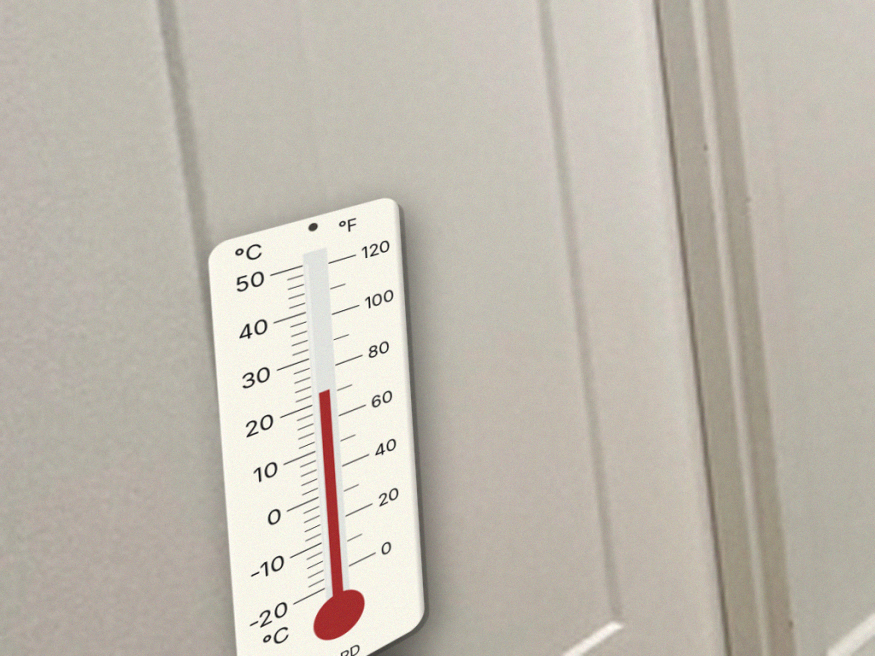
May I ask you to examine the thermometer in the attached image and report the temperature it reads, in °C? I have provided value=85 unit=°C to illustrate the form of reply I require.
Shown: value=22 unit=°C
